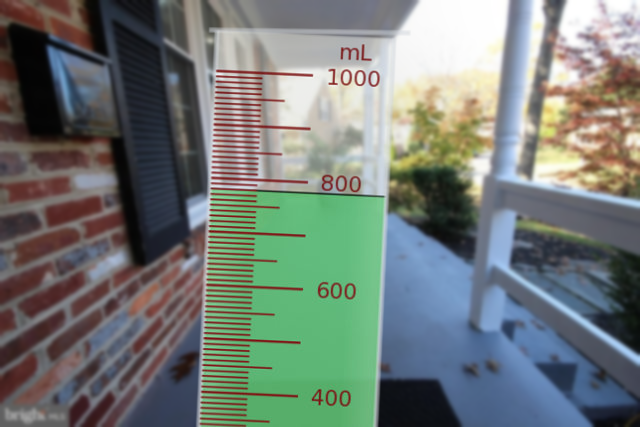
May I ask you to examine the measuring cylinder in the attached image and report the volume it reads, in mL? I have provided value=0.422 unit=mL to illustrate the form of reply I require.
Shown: value=780 unit=mL
